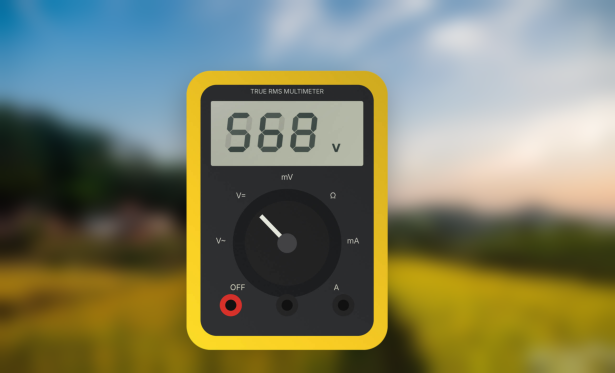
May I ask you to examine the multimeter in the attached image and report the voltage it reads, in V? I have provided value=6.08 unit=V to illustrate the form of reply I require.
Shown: value=568 unit=V
